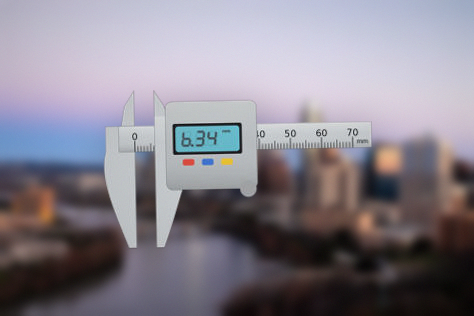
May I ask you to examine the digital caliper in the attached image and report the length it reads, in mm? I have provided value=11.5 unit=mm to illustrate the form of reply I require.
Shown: value=6.34 unit=mm
